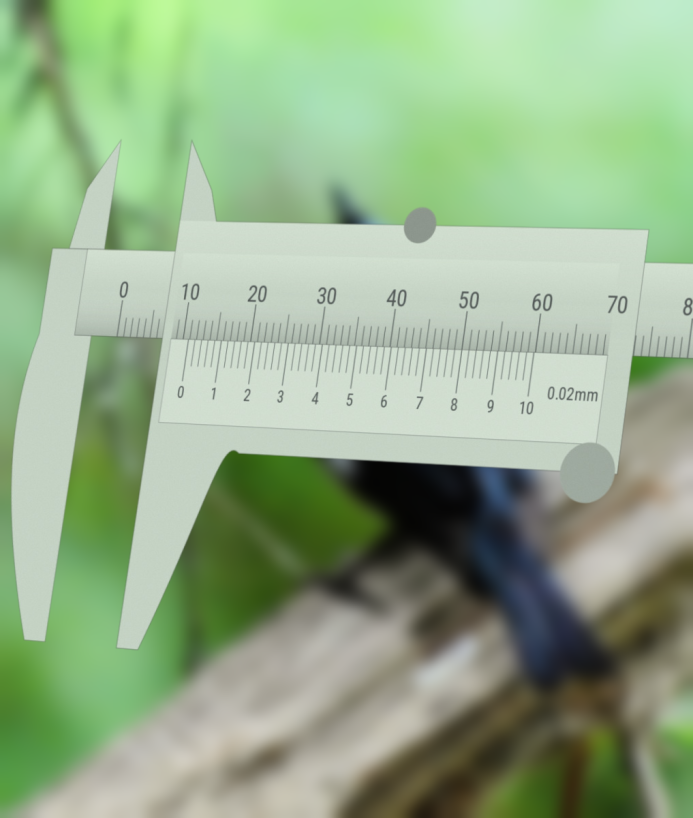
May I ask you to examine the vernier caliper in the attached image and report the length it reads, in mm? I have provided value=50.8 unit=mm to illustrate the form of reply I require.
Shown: value=10.8 unit=mm
